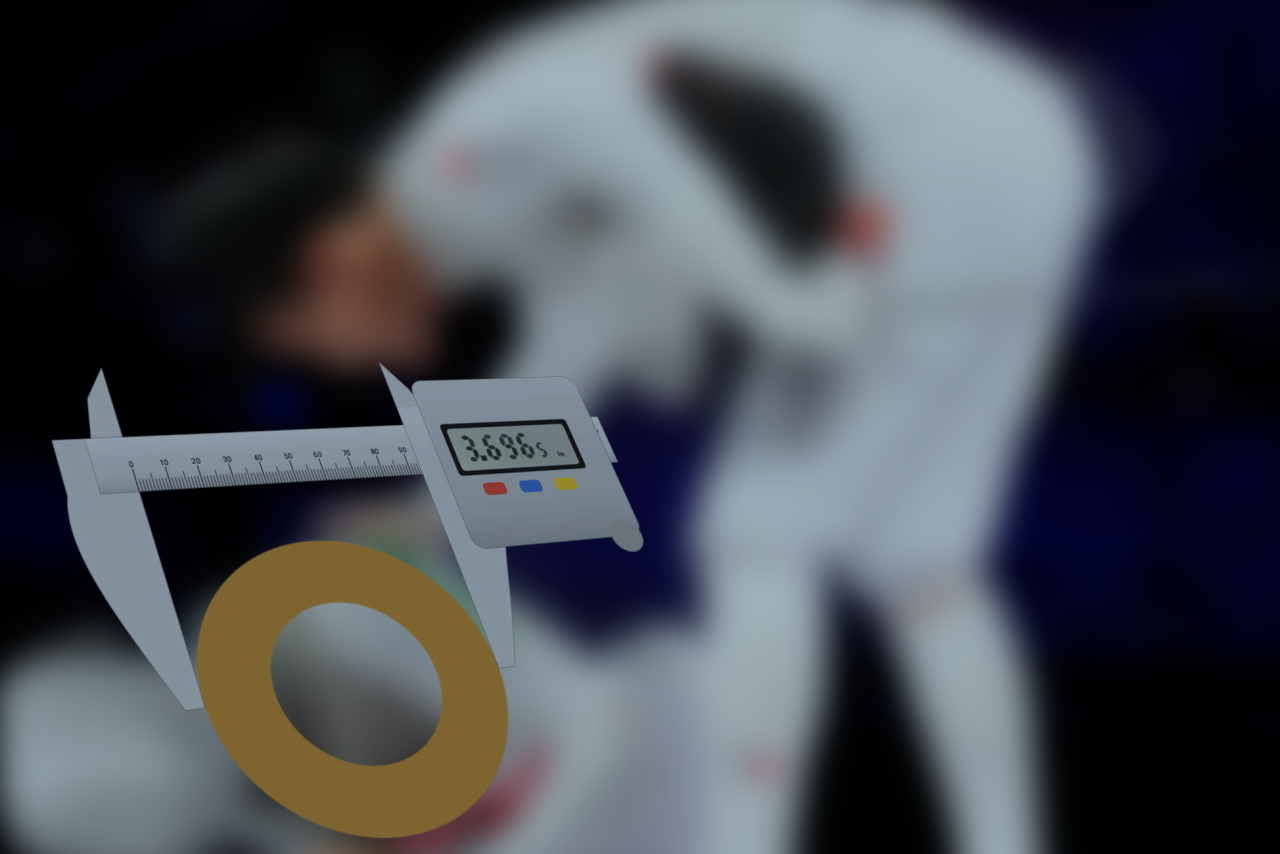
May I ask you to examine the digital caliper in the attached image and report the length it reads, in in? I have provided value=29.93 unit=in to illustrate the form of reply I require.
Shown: value=3.6965 unit=in
